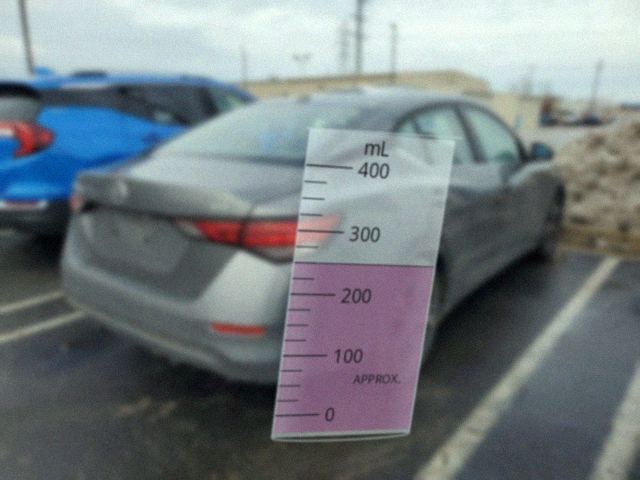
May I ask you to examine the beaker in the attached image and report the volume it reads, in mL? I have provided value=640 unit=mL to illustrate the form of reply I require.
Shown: value=250 unit=mL
